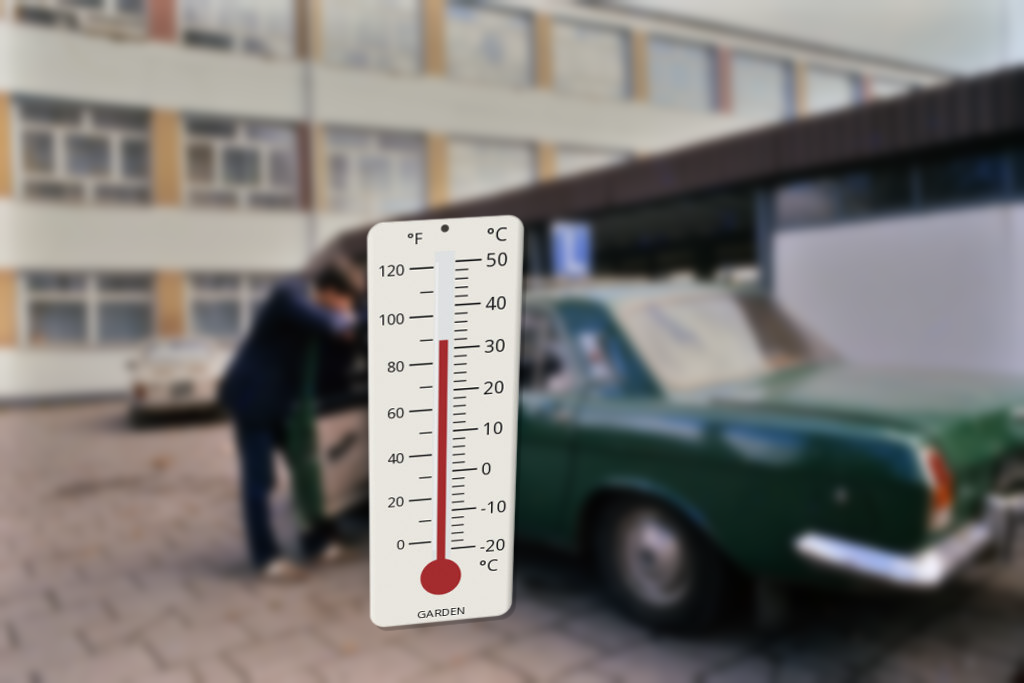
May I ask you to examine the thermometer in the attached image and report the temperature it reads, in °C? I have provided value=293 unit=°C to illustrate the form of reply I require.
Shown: value=32 unit=°C
